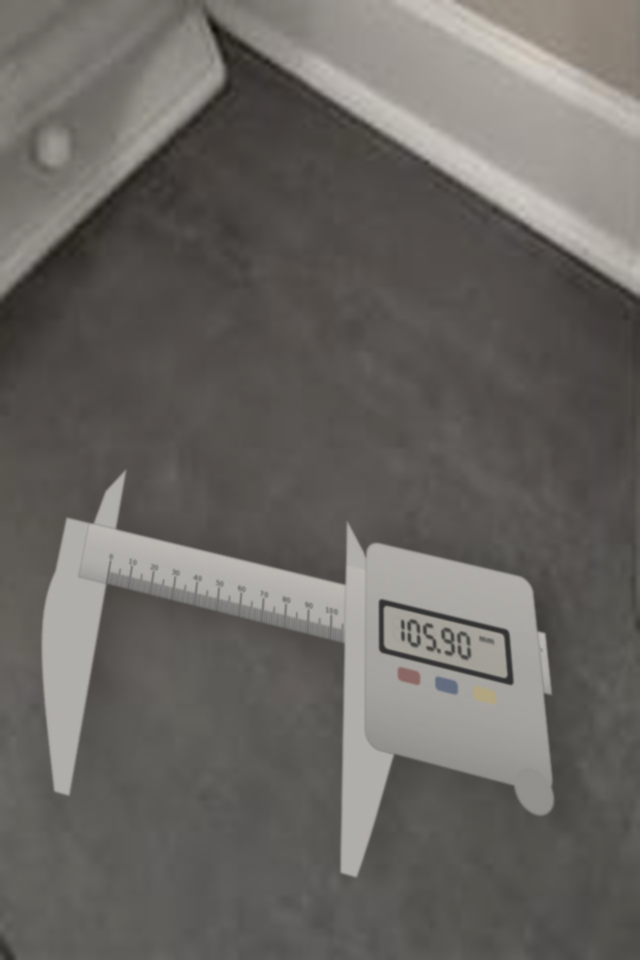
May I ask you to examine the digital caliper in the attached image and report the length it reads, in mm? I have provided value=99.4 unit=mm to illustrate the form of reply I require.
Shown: value=105.90 unit=mm
